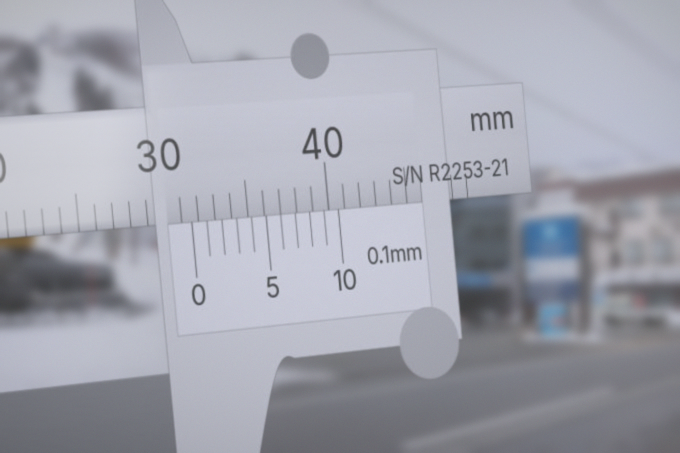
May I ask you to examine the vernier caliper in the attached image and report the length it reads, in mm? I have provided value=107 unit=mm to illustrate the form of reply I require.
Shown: value=31.6 unit=mm
